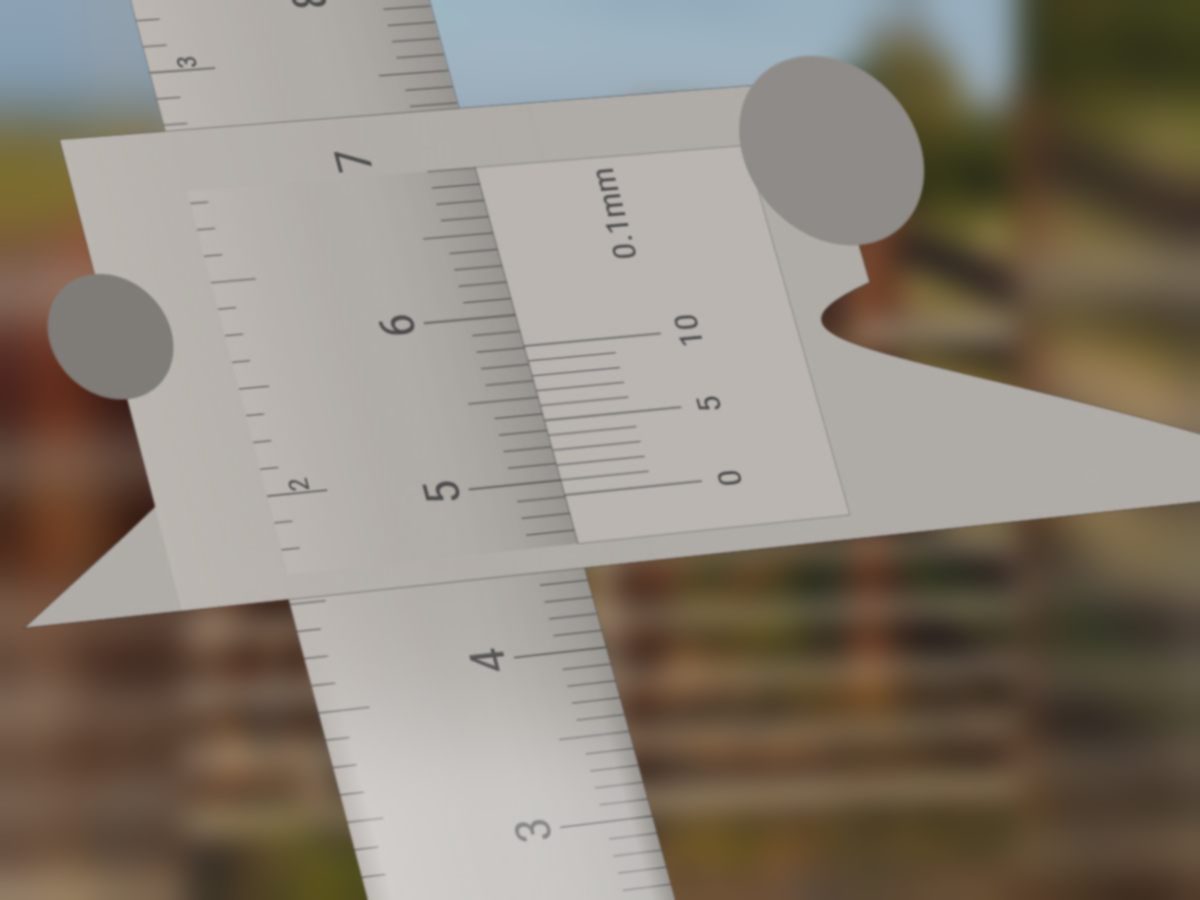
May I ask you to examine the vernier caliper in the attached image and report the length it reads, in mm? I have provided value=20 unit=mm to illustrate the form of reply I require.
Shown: value=49.1 unit=mm
